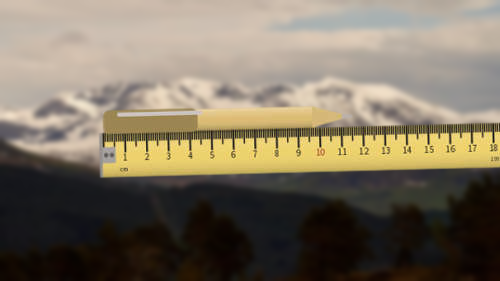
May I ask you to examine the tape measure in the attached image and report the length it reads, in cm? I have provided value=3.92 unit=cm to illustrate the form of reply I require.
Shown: value=11.5 unit=cm
